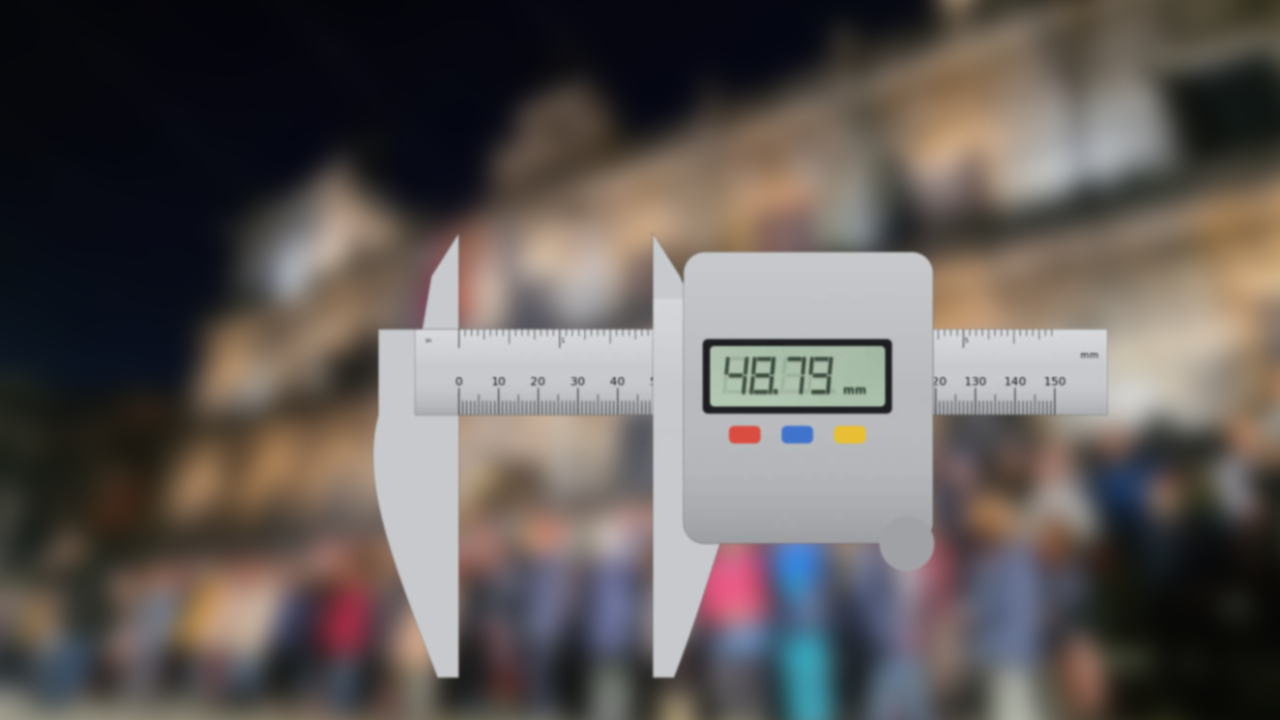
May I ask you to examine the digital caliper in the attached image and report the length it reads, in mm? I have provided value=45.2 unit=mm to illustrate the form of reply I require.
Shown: value=48.79 unit=mm
